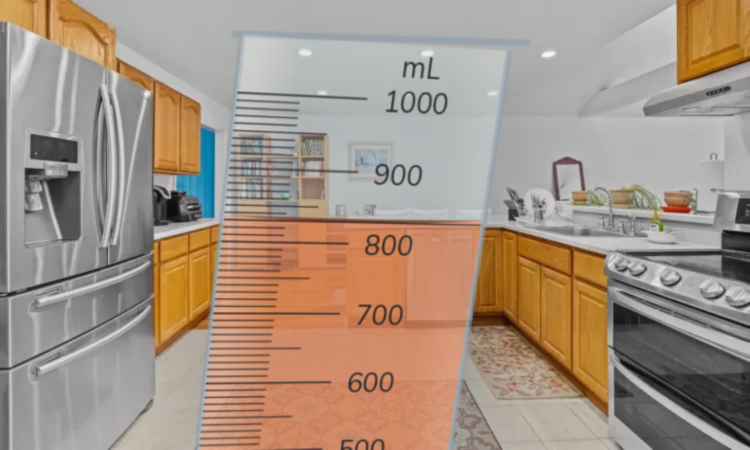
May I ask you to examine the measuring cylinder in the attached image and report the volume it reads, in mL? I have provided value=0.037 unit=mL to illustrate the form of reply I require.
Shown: value=830 unit=mL
